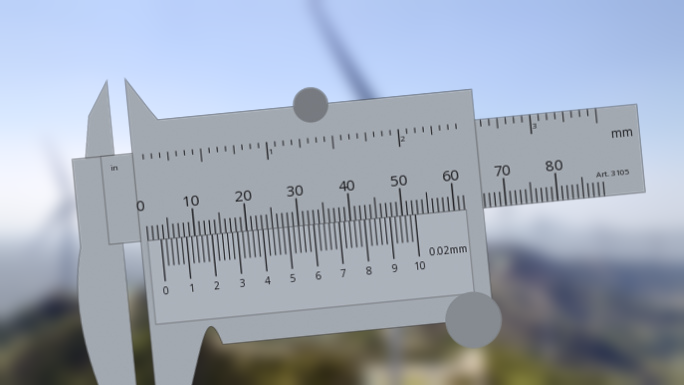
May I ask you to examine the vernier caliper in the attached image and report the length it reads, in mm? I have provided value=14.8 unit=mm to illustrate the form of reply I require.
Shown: value=3.5 unit=mm
